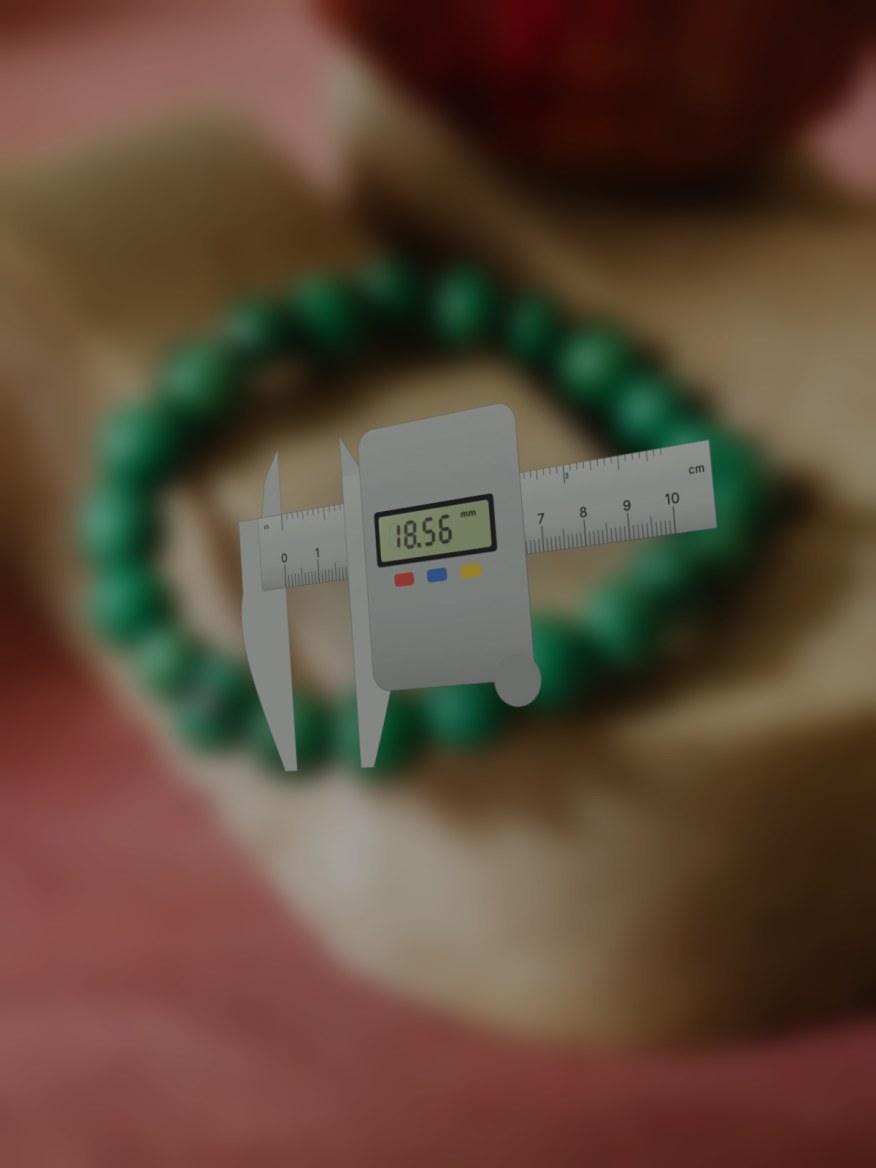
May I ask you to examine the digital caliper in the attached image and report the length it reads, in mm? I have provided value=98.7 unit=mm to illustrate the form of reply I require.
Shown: value=18.56 unit=mm
